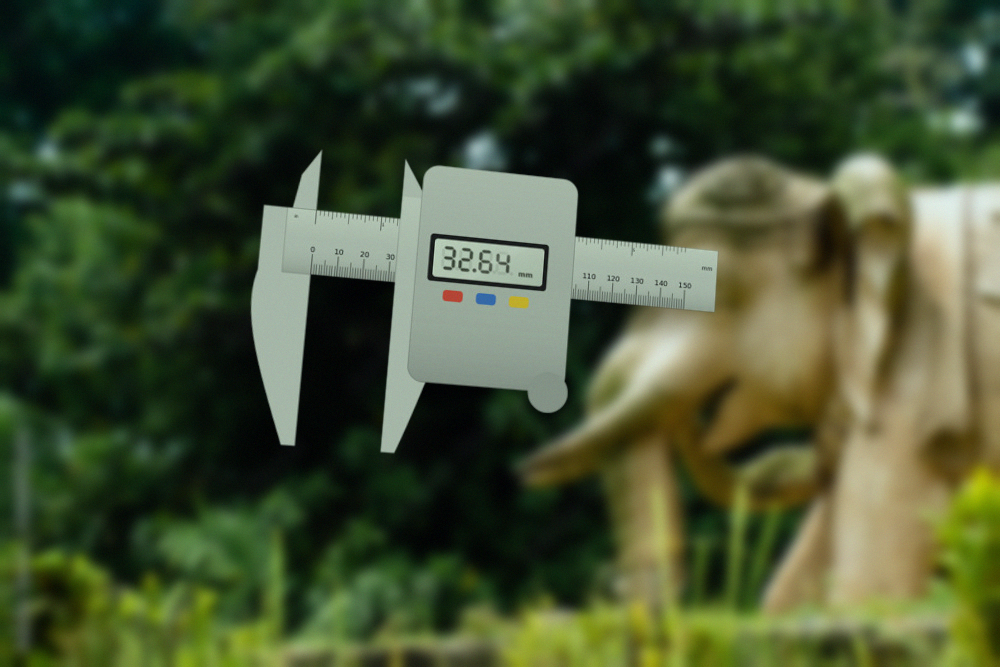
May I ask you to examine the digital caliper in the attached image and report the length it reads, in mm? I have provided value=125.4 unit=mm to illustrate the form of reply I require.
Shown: value=32.64 unit=mm
